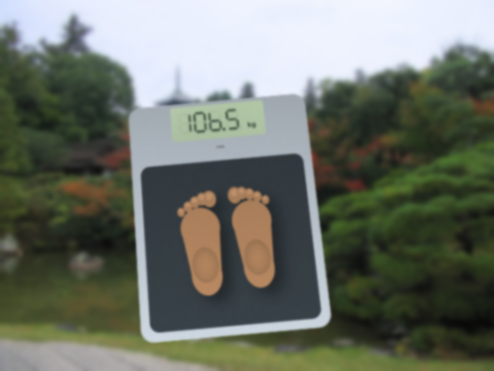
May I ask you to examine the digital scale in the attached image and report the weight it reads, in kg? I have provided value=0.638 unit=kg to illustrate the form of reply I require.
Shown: value=106.5 unit=kg
